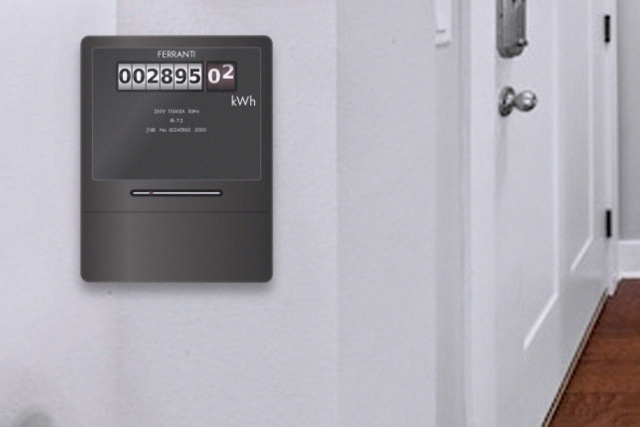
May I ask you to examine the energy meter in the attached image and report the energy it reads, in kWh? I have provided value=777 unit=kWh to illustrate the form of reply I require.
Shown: value=2895.02 unit=kWh
